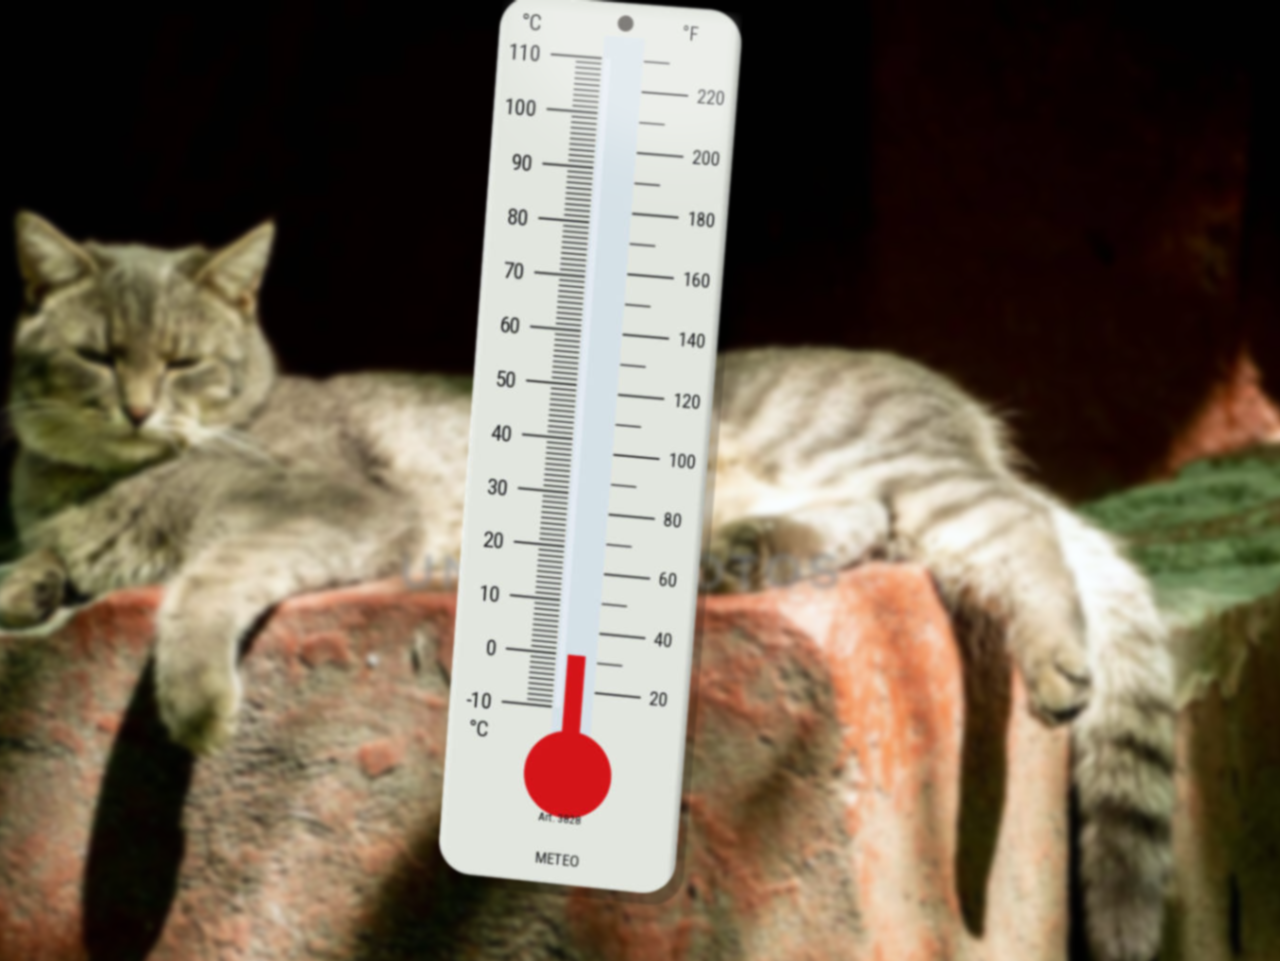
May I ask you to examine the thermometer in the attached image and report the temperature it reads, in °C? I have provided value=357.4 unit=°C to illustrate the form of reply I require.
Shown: value=0 unit=°C
